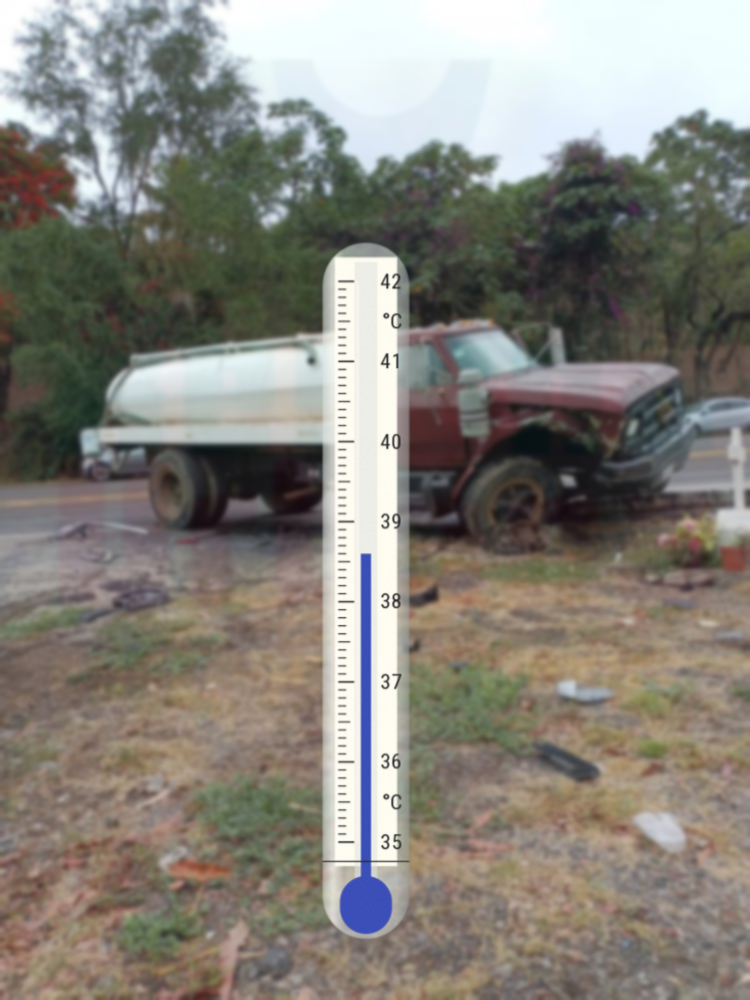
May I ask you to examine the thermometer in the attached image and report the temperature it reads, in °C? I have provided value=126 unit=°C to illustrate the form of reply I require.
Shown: value=38.6 unit=°C
